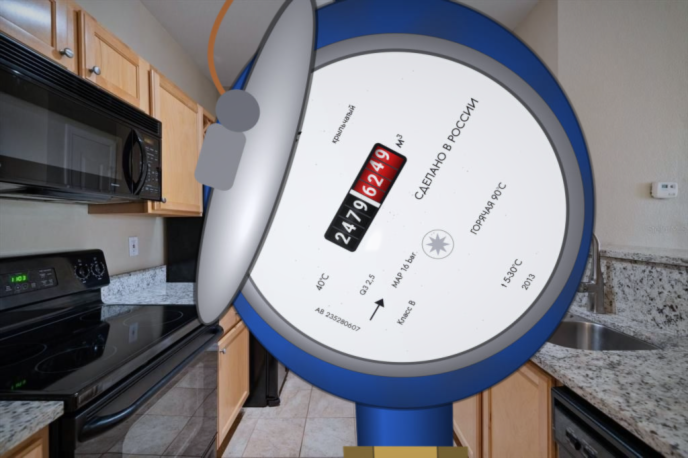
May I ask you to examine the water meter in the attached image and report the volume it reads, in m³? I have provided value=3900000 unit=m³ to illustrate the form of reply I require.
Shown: value=2479.6249 unit=m³
